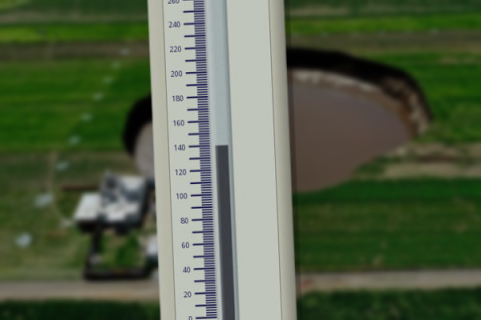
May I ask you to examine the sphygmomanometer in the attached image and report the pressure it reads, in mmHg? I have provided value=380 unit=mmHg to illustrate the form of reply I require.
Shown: value=140 unit=mmHg
